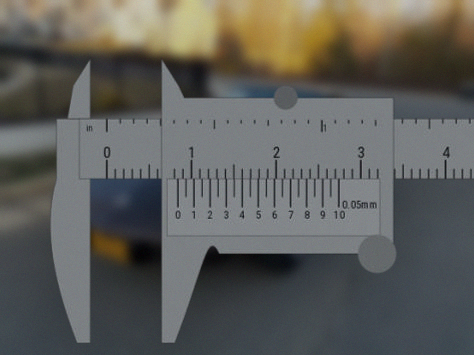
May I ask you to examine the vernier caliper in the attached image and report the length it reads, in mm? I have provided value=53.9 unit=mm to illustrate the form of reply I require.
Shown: value=8.4 unit=mm
